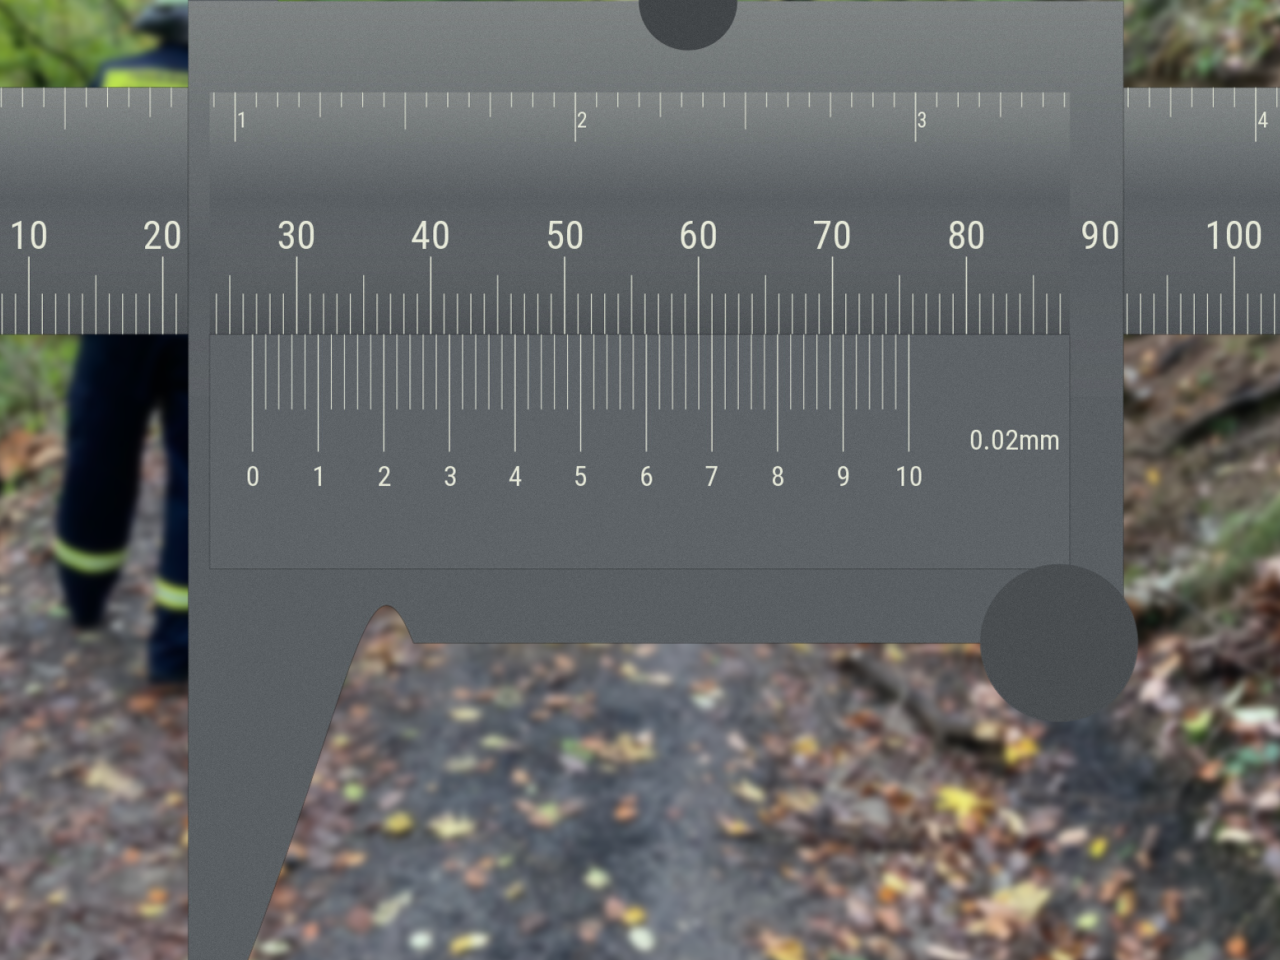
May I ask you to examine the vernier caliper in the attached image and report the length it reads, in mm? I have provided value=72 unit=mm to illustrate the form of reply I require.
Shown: value=26.7 unit=mm
